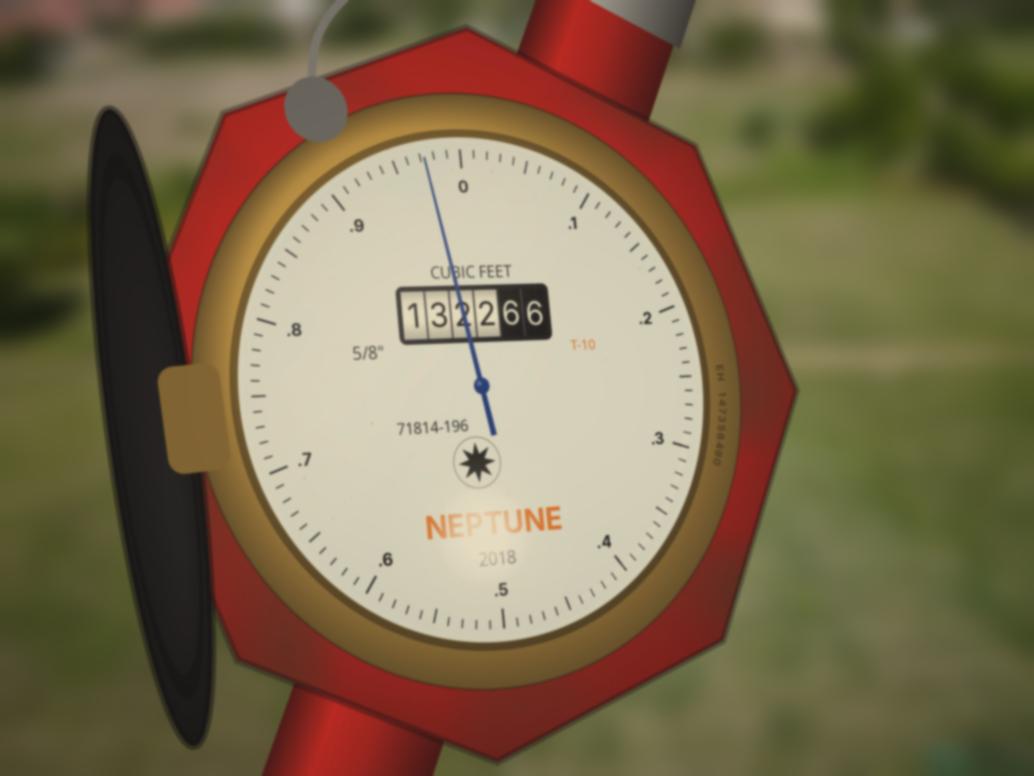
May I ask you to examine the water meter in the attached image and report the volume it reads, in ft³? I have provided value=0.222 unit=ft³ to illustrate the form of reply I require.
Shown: value=132265.97 unit=ft³
